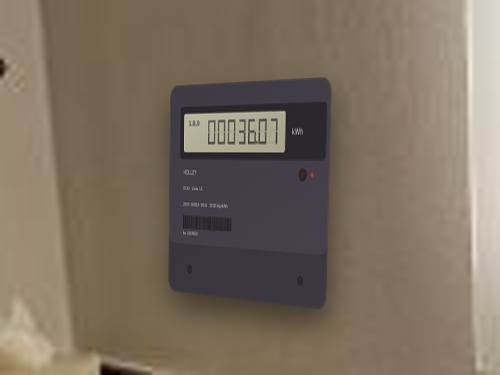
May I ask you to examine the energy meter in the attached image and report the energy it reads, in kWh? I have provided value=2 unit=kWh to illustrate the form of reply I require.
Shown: value=36.07 unit=kWh
